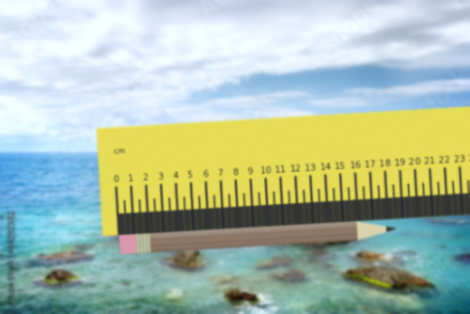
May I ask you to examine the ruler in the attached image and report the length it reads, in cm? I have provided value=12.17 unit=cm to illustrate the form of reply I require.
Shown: value=18.5 unit=cm
